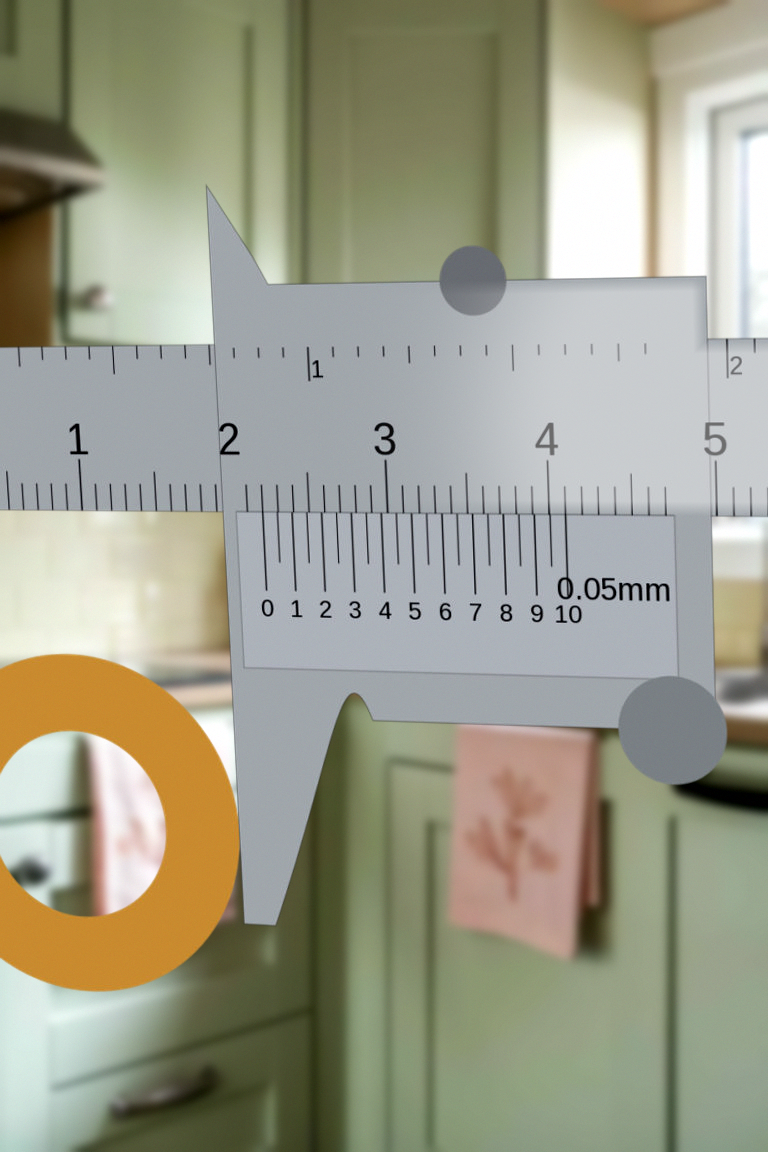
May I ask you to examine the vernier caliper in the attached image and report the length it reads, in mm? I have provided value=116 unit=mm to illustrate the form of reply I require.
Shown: value=22.0 unit=mm
